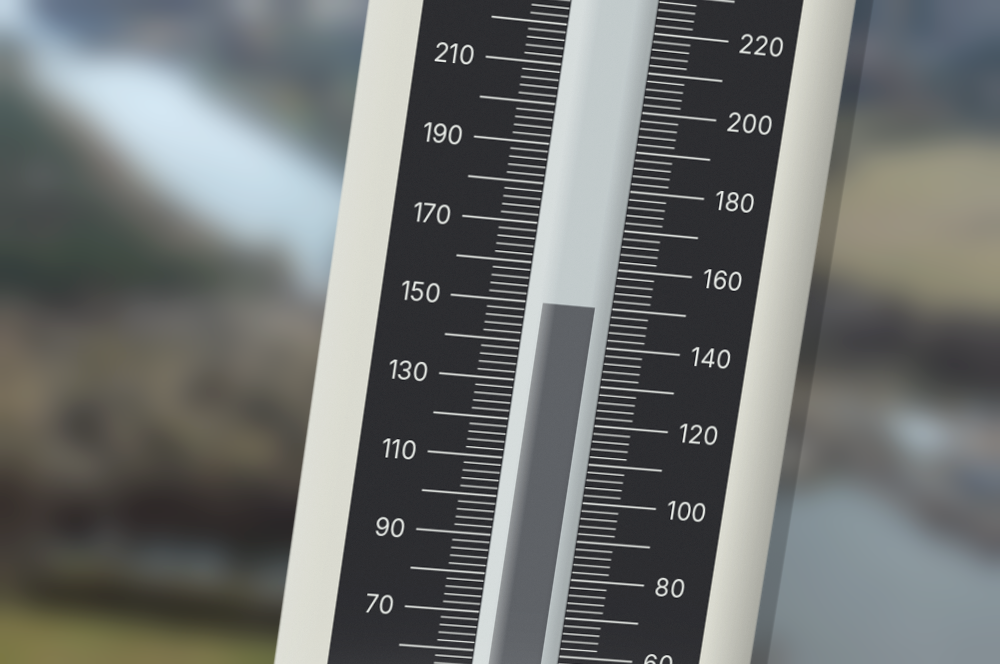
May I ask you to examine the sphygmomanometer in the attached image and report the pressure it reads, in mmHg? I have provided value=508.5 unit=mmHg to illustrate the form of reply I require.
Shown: value=150 unit=mmHg
